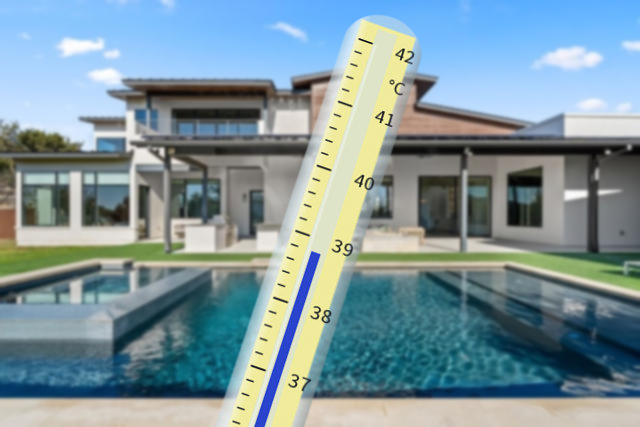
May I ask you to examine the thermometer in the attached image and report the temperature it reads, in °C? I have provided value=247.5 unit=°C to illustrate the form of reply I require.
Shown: value=38.8 unit=°C
